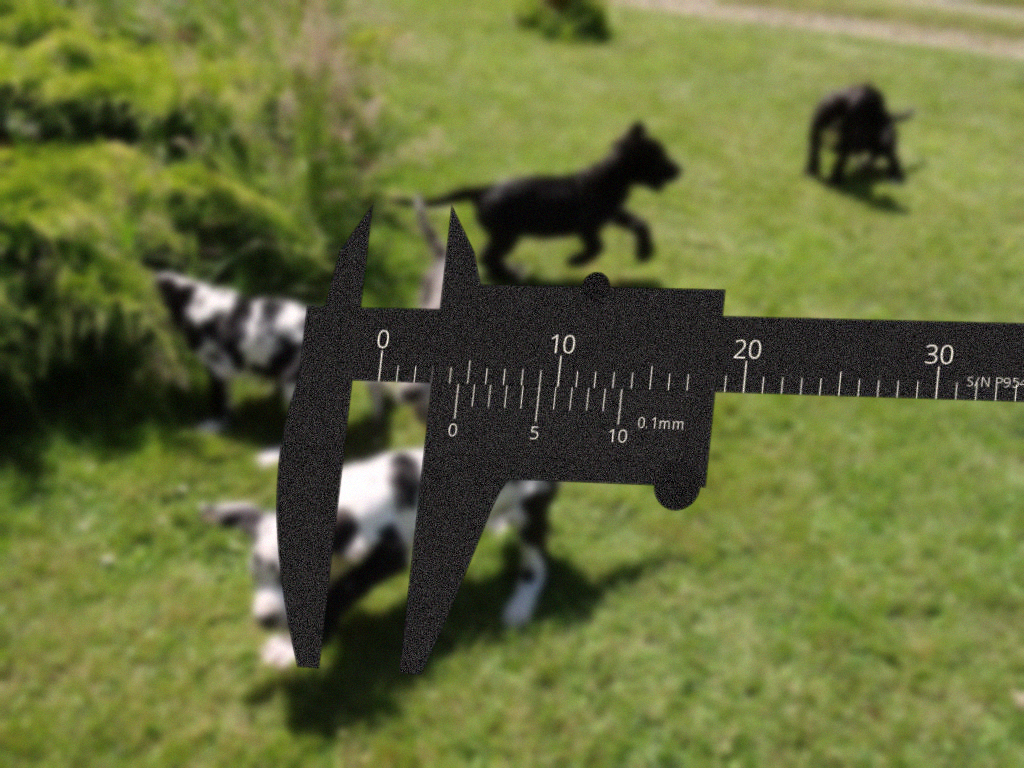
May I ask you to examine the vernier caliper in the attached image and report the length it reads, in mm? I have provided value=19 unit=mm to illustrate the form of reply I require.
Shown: value=4.5 unit=mm
